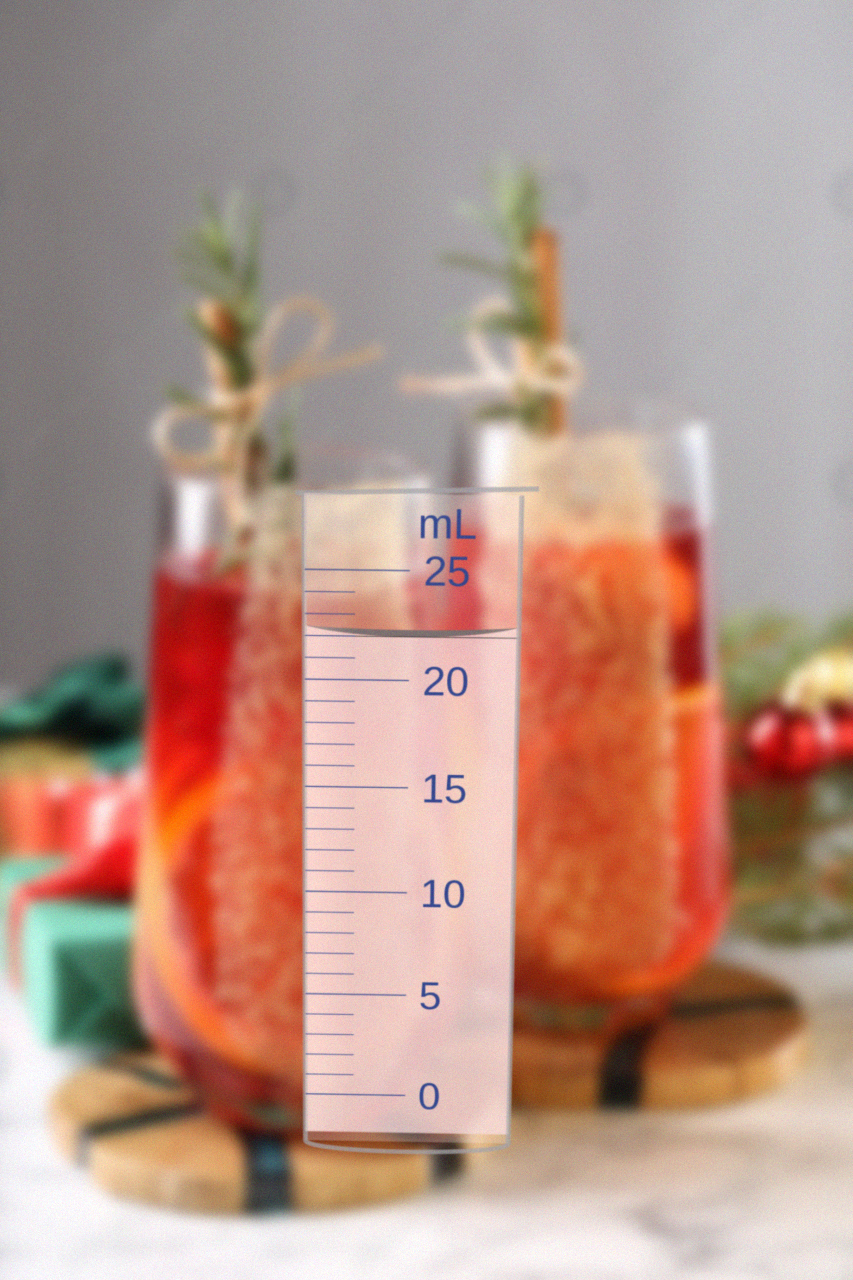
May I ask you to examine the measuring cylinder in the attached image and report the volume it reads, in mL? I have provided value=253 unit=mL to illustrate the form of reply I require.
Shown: value=22 unit=mL
